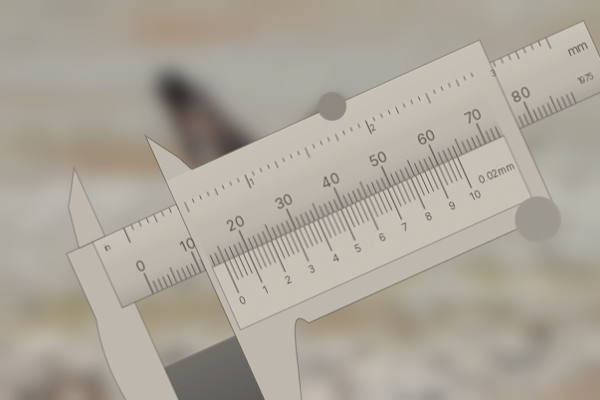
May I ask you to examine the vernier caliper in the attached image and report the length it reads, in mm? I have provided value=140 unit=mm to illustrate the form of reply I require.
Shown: value=15.0 unit=mm
